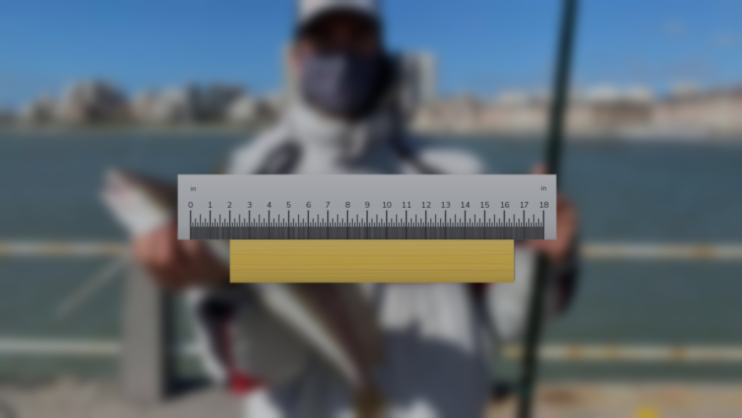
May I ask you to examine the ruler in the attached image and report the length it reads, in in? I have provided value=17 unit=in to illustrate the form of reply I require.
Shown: value=14.5 unit=in
